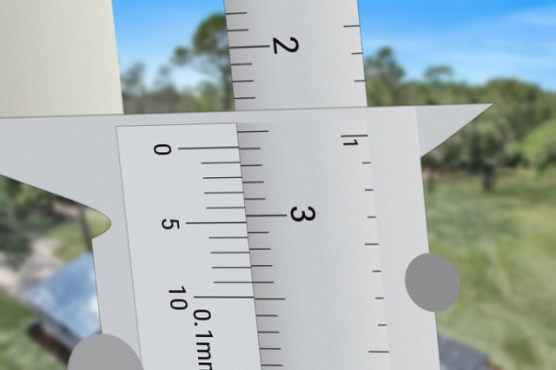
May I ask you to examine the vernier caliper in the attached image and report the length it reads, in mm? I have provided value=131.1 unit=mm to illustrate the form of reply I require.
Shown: value=25.9 unit=mm
